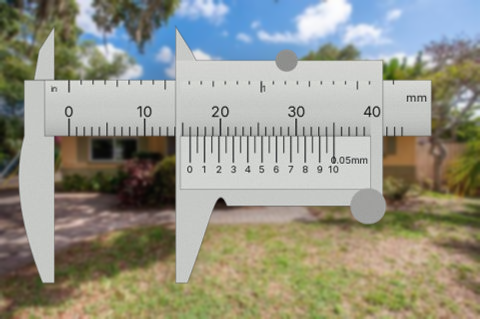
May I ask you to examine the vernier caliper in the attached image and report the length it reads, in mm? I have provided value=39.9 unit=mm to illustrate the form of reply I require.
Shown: value=16.0 unit=mm
